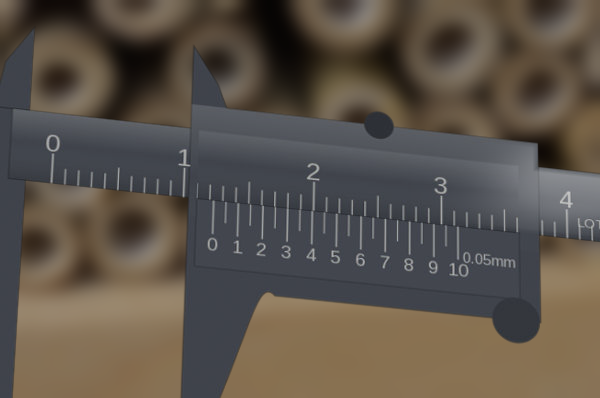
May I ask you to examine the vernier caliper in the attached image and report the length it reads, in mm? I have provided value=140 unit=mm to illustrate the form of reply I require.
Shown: value=12.3 unit=mm
